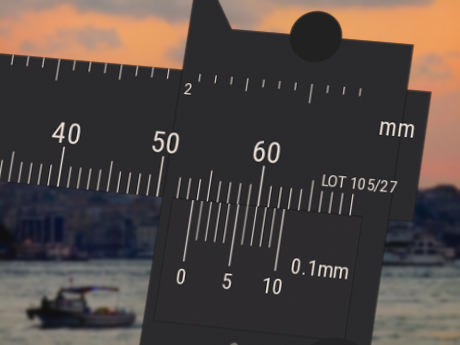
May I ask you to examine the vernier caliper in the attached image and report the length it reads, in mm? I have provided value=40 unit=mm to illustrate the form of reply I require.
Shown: value=53.6 unit=mm
